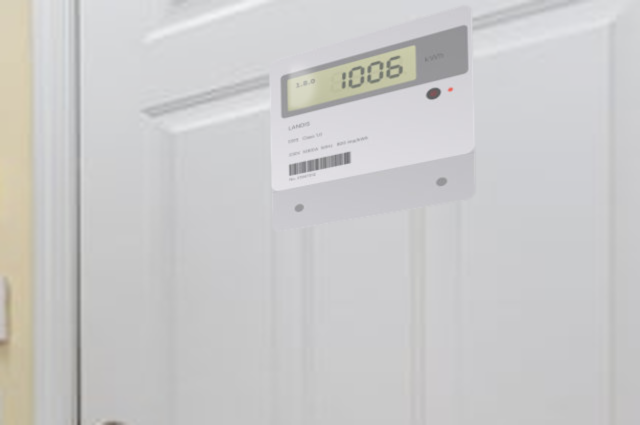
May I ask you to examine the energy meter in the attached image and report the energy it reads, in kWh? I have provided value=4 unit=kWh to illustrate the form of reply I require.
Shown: value=1006 unit=kWh
